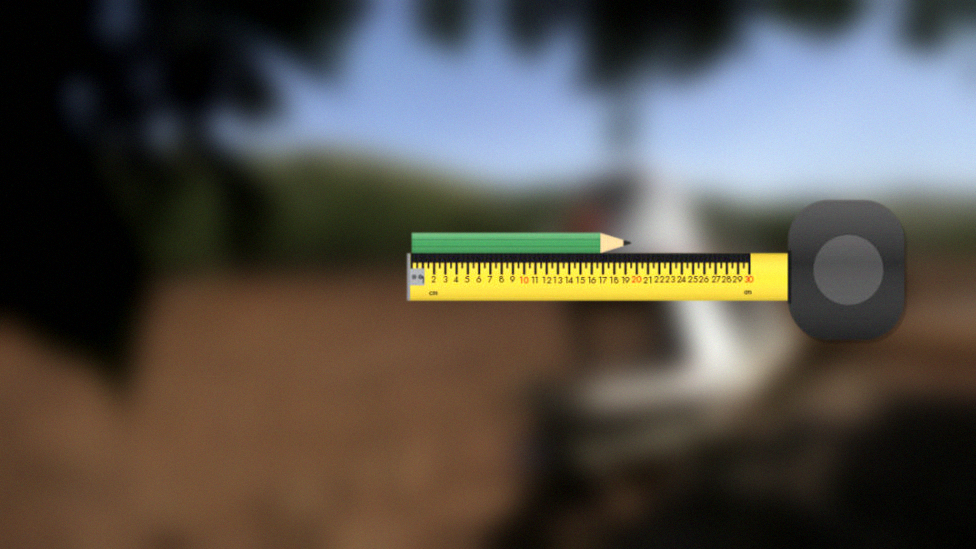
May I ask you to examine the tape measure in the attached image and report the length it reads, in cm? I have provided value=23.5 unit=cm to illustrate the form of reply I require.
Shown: value=19.5 unit=cm
